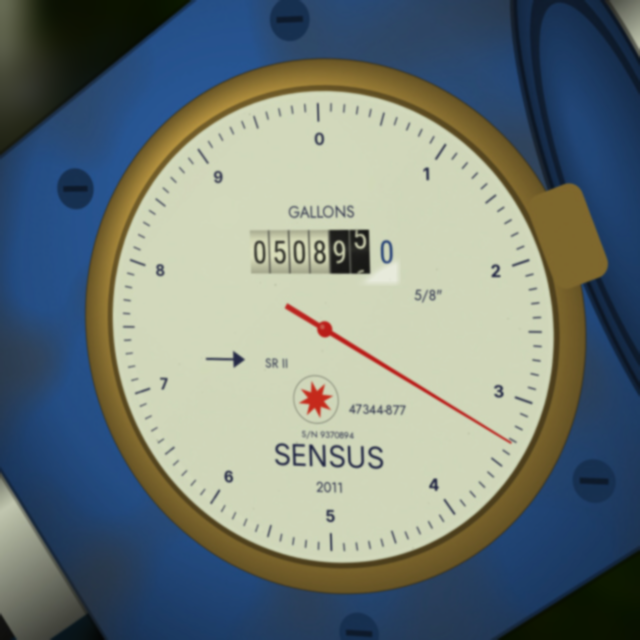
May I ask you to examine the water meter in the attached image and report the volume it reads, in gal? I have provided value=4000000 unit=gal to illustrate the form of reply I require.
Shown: value=508953.3 unit=gal
